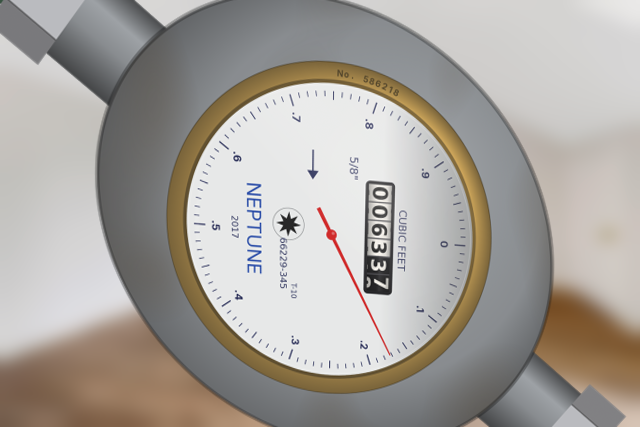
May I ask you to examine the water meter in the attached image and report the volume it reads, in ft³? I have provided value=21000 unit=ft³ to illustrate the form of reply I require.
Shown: value=6337.17 unit=ft³
